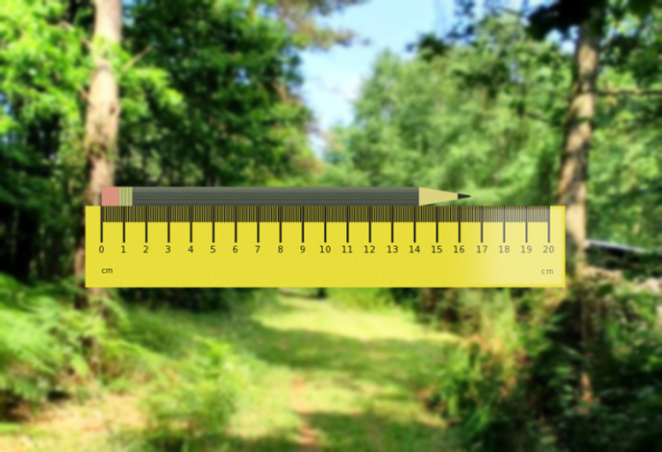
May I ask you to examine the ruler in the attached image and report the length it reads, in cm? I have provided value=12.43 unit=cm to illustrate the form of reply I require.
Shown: value=16.5 unit=cm
